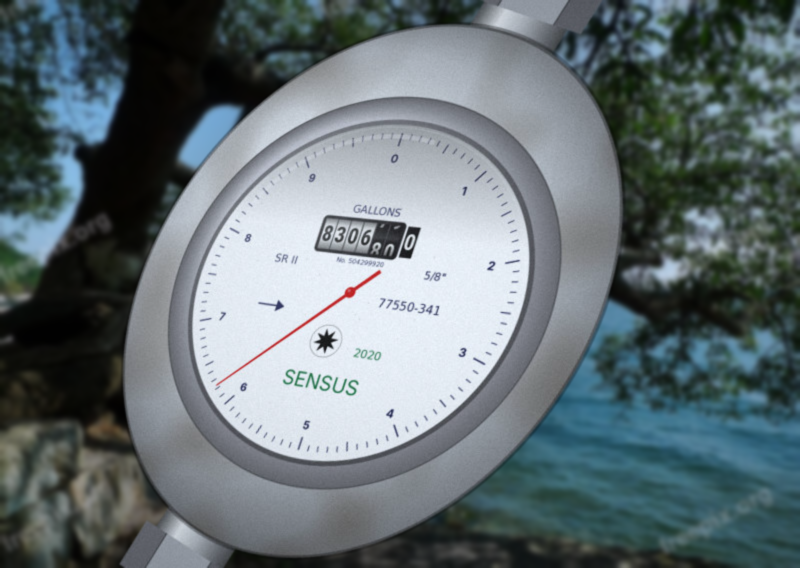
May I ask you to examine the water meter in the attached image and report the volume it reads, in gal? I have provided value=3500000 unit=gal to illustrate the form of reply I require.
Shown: value=8306796.2 unit=gal
